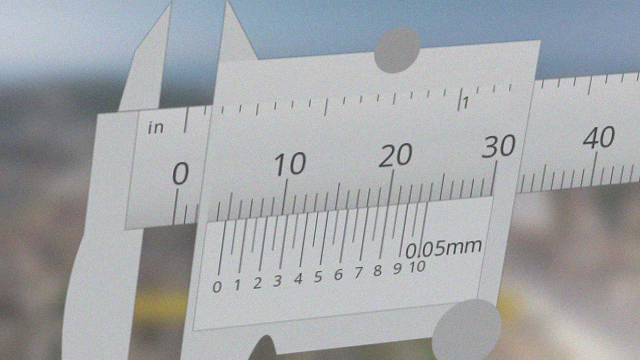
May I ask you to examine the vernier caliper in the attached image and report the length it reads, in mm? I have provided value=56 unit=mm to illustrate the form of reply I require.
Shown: value=4.8 unit=mm
